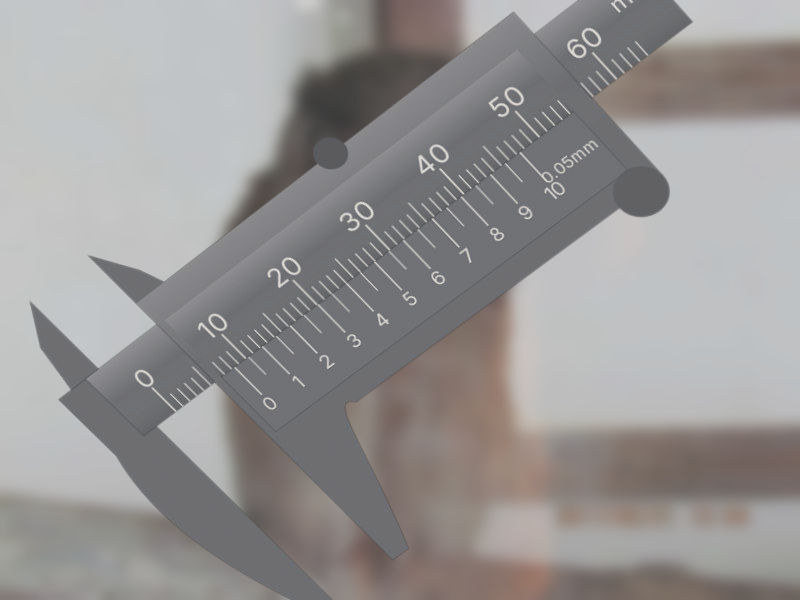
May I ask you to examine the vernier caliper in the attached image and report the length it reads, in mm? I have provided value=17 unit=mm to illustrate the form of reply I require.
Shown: value=8.4 unit=mm
